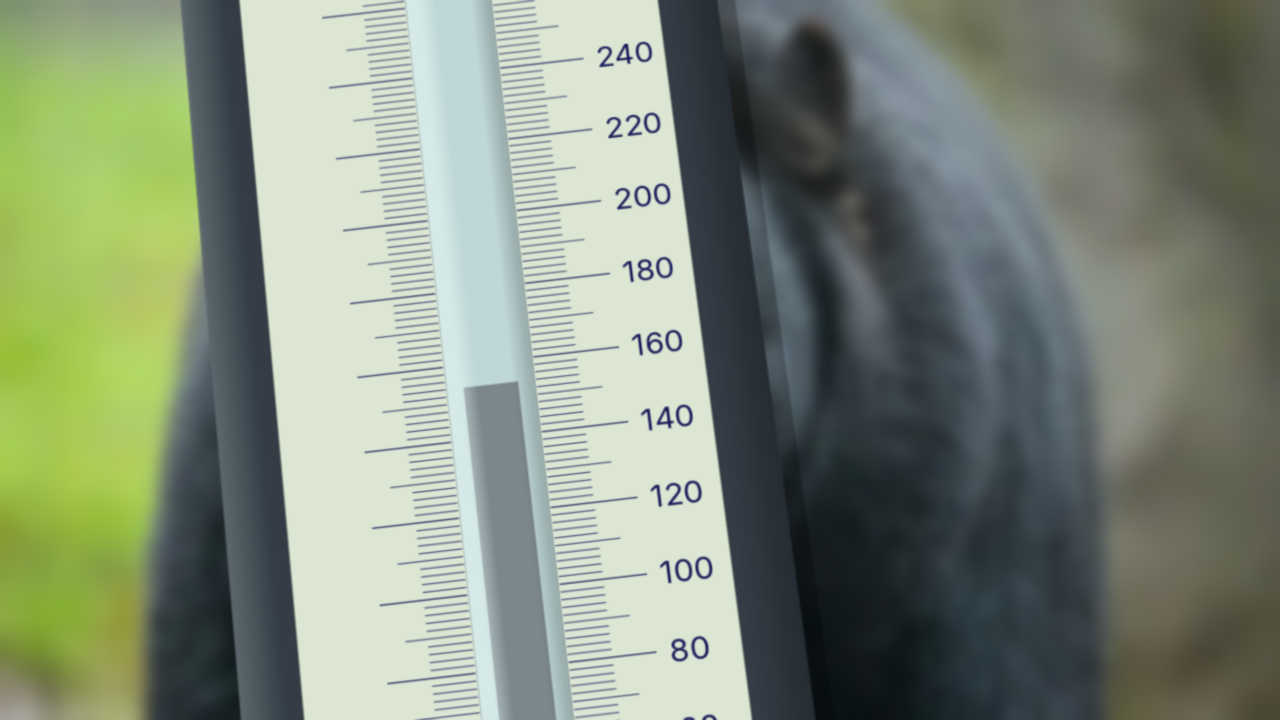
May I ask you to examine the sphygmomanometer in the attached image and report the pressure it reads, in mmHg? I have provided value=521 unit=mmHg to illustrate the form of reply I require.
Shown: value=154 unit=mmHg
